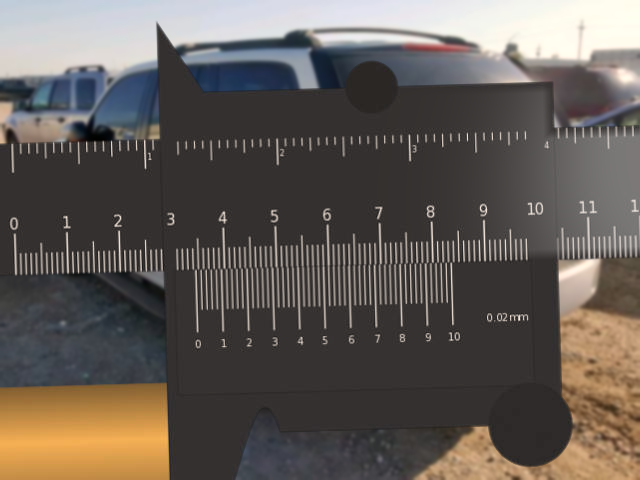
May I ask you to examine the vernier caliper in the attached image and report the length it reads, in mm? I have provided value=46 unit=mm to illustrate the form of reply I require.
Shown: value=34.5 unit=mm
